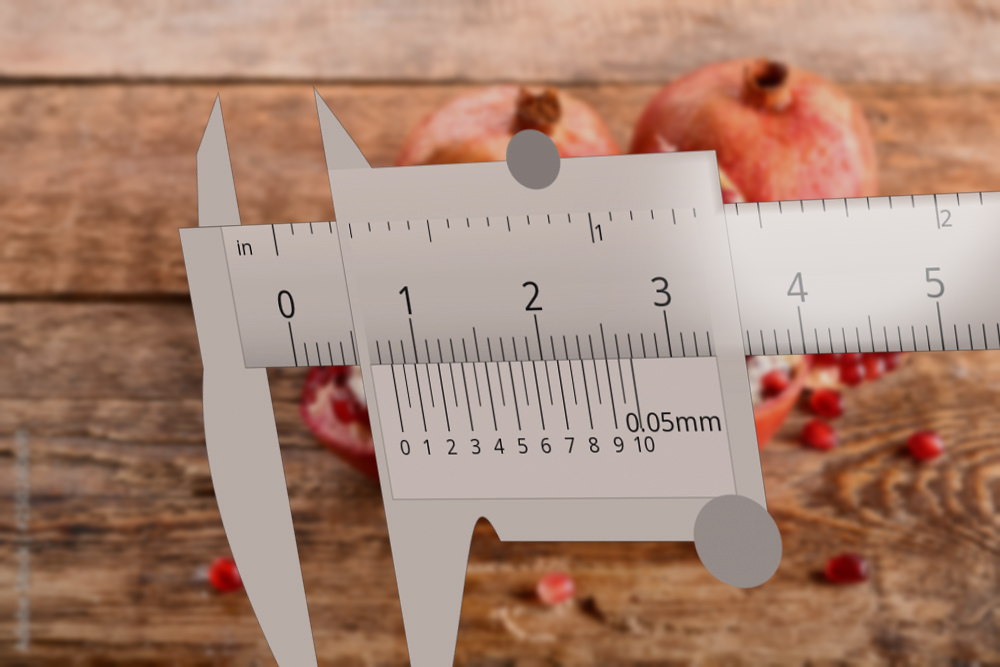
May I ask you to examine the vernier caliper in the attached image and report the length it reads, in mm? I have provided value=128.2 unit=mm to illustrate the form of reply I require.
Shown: value=7.9 unit=mm
